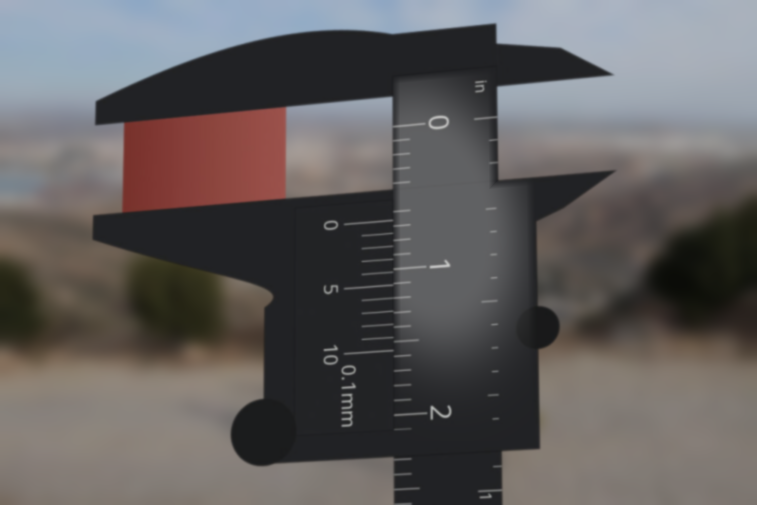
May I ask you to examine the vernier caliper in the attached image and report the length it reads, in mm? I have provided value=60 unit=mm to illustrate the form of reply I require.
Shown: value=6.6 unit=mm
